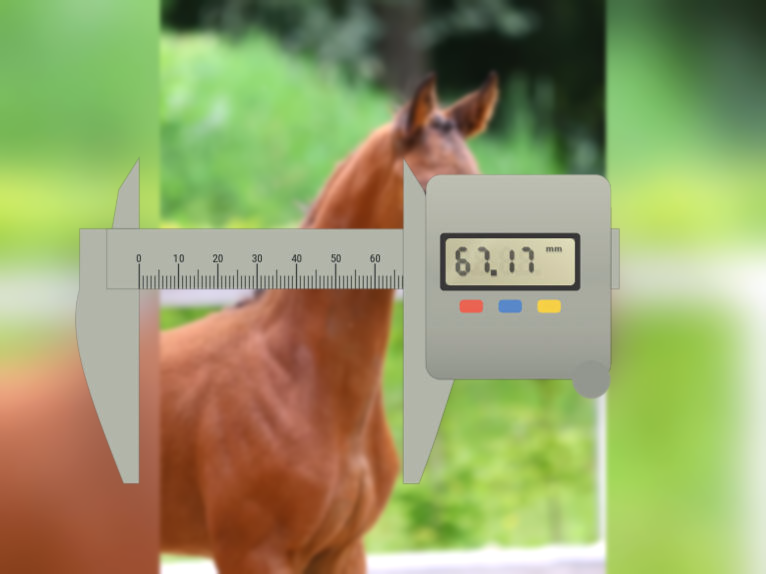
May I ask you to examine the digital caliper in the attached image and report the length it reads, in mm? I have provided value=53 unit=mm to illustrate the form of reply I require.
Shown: value=67.17 unit=mm
